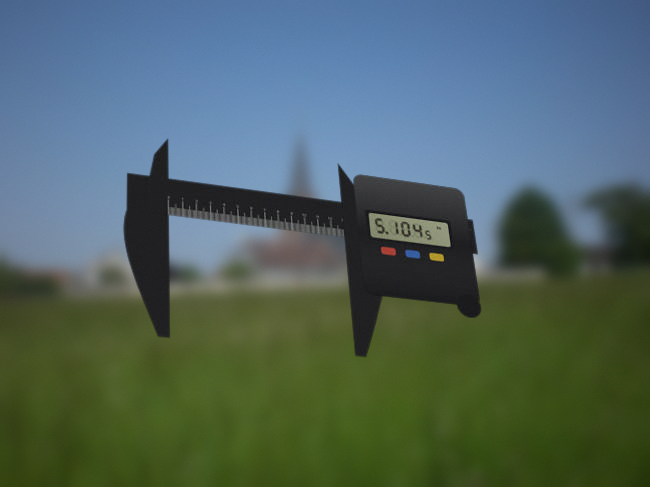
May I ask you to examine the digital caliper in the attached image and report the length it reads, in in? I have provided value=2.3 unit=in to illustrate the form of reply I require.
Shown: value=5.1045 unit=in
